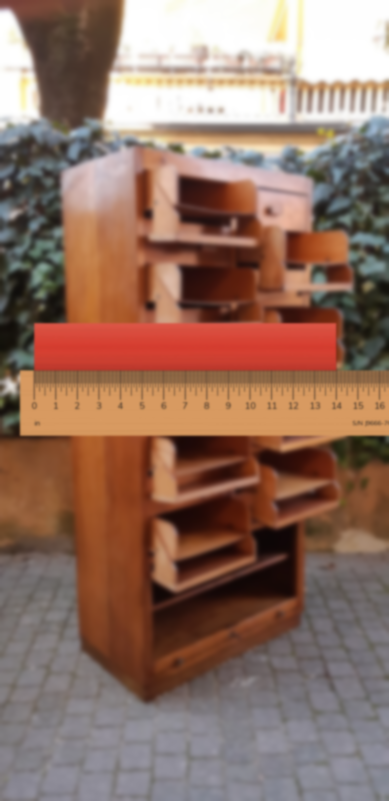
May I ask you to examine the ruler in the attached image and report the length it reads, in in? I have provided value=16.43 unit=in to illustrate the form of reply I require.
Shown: value=14 unit=in
